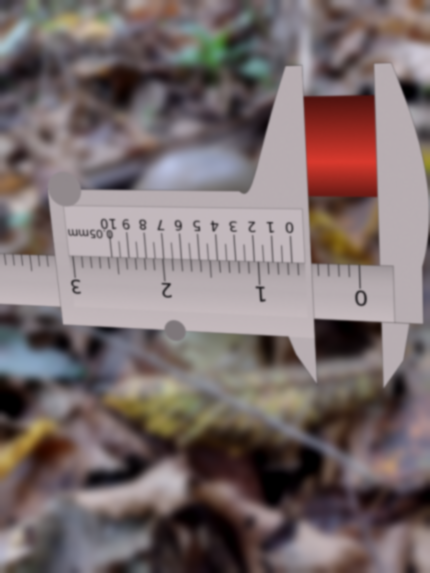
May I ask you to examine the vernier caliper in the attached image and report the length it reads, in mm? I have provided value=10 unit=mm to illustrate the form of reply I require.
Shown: value=6.6 unit=mm
